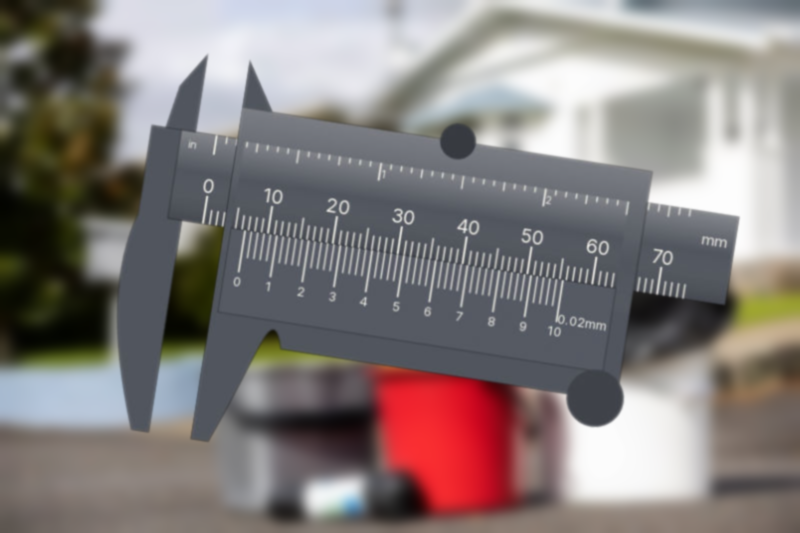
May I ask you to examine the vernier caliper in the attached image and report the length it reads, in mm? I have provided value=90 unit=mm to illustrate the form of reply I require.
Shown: value=6.5 unit=mm
